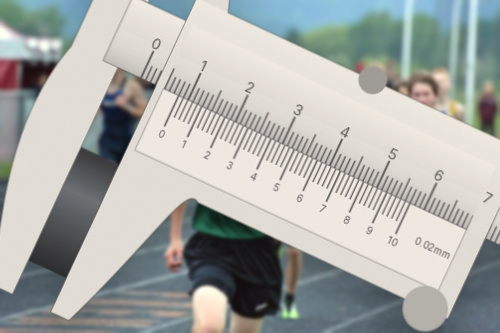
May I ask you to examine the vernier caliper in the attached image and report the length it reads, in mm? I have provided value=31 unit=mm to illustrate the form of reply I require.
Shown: value=8.0 unit=mm
